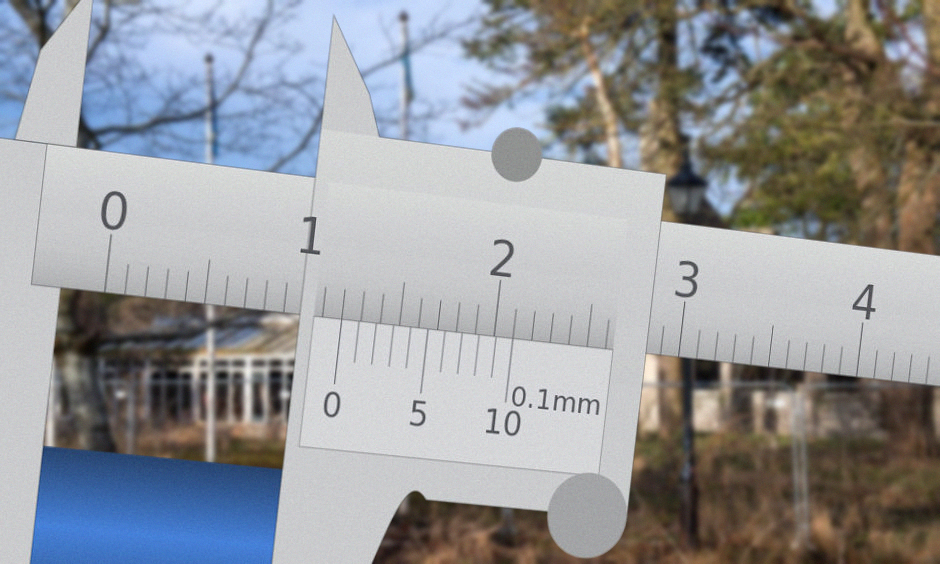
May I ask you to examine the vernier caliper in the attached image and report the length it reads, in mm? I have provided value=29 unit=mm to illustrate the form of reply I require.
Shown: value=12.0 unit=mm
